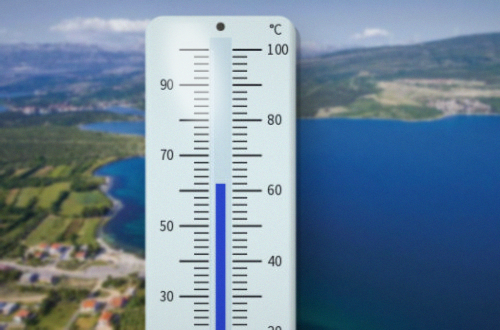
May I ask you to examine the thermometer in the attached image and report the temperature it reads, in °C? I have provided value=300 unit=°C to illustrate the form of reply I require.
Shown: value=62 unit=°C
